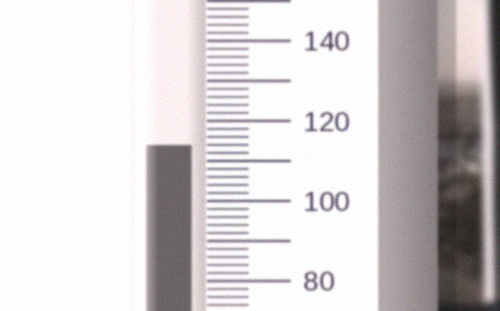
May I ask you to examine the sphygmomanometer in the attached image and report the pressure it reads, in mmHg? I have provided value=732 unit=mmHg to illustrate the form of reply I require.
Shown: value=114 unit=mmHg
